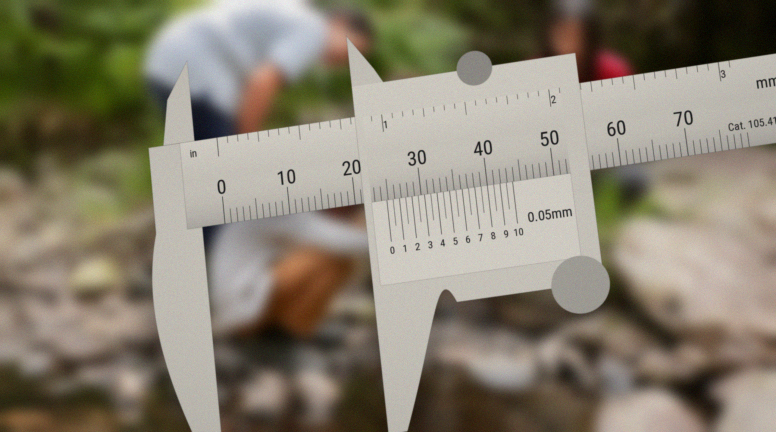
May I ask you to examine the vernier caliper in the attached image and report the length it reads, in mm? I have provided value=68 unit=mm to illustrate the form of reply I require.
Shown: value=24.8 unit=mm
